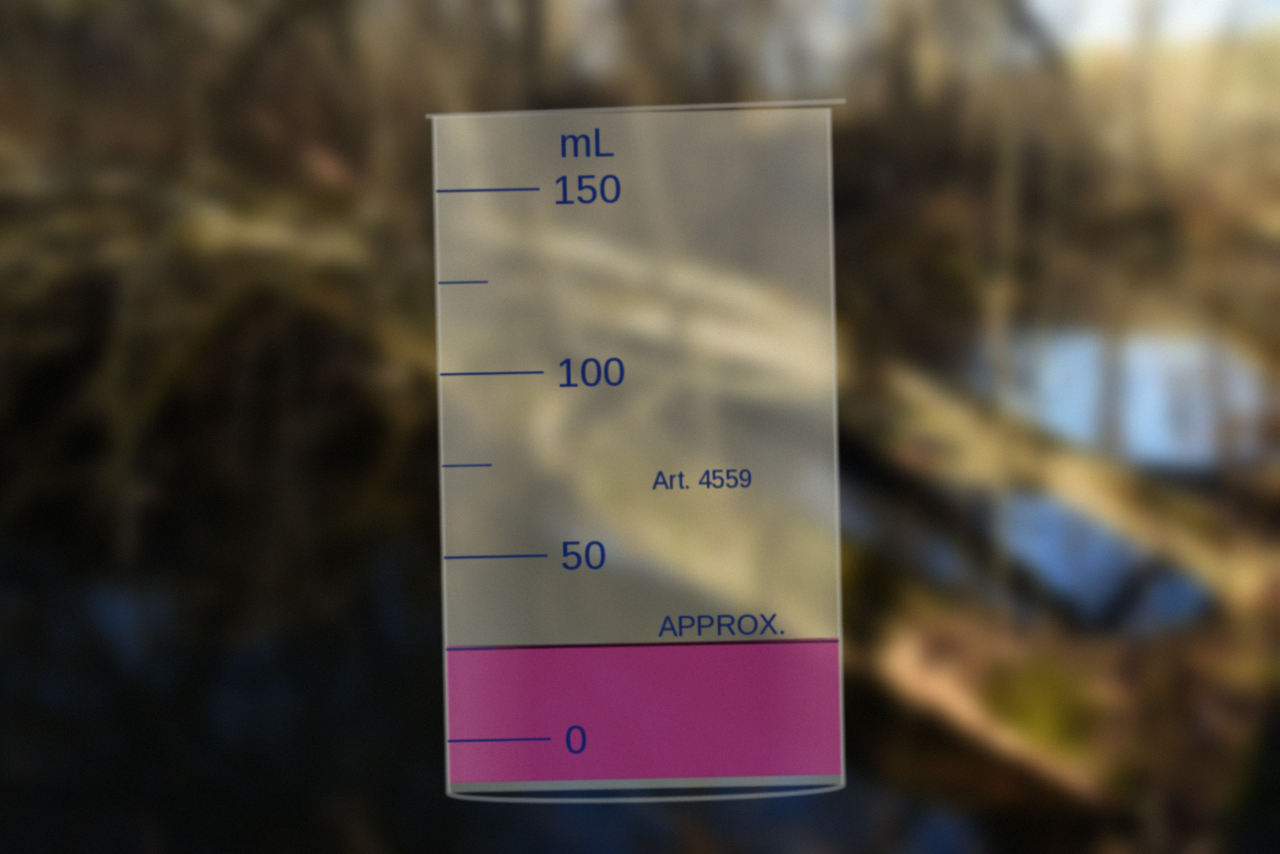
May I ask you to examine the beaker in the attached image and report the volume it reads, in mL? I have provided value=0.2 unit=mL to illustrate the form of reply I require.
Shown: value=25 unit=mL
